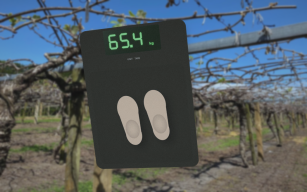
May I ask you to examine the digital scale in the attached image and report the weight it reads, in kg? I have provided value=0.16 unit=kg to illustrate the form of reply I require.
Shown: value=65.4 unit=kg
